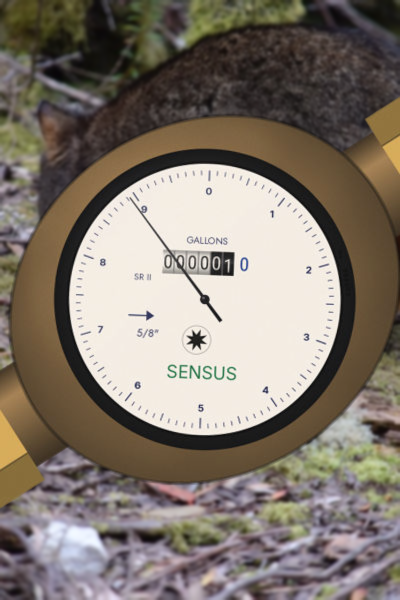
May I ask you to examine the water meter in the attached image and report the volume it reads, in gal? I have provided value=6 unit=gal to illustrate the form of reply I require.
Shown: value=8.9 unit=gal
